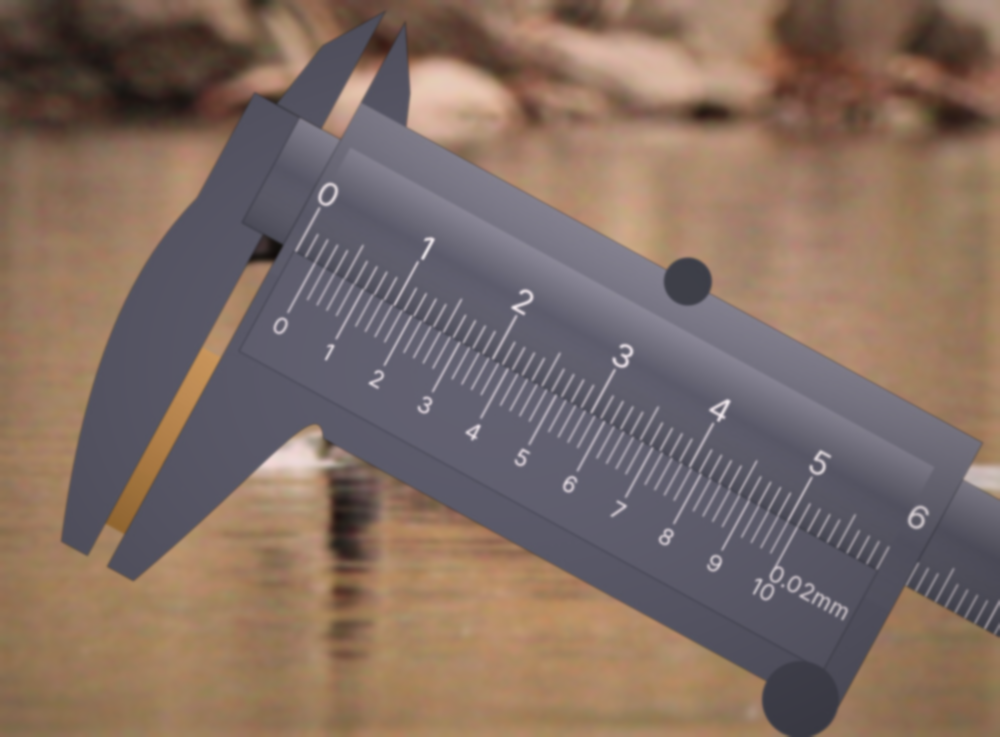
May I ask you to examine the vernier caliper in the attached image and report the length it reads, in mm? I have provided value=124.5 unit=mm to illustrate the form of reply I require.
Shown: value=2.0 unit=mm
